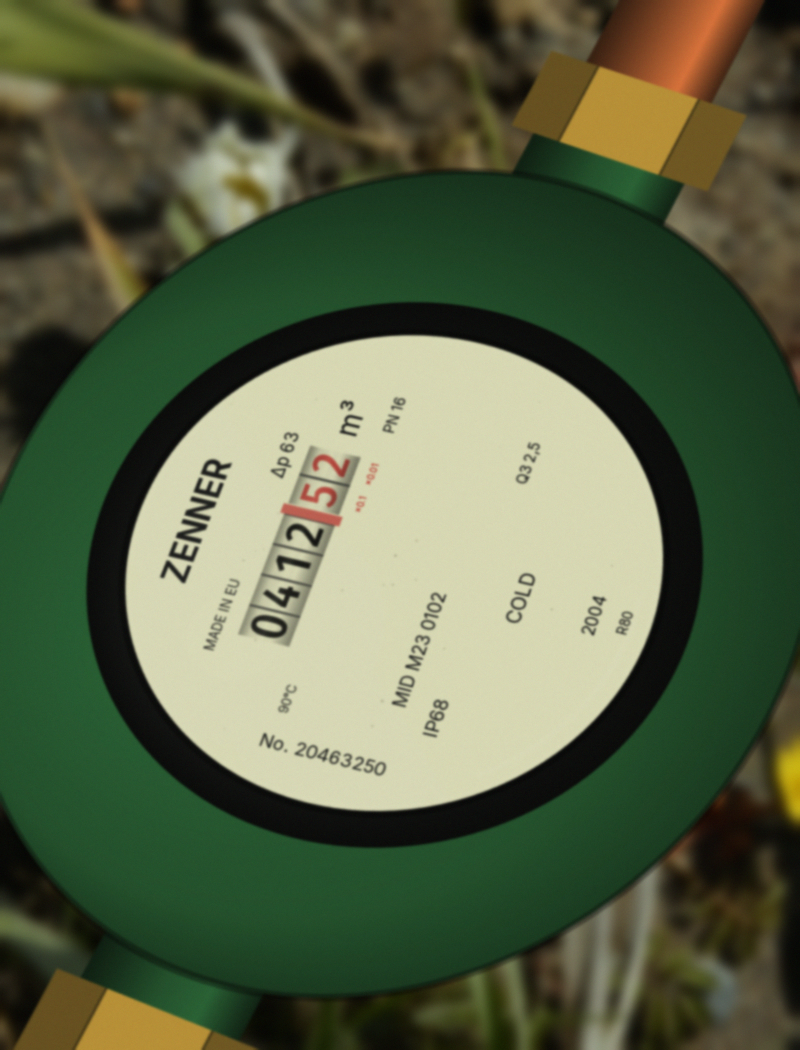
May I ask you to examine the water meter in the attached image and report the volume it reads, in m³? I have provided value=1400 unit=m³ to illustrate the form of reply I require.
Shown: value=412.52 unit=m³
